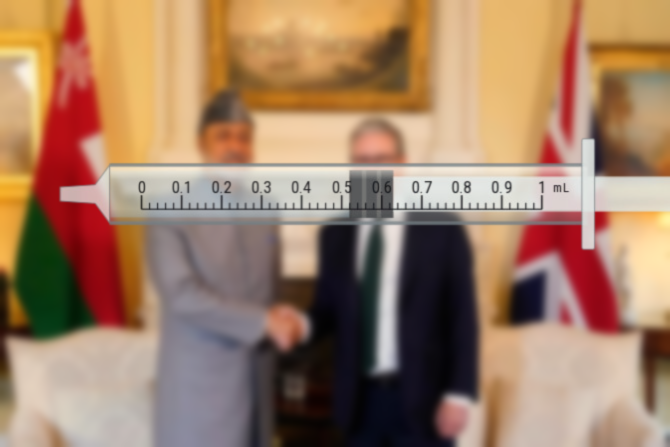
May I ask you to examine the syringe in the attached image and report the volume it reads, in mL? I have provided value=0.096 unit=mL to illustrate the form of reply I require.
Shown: value=0.52 unit=mL
